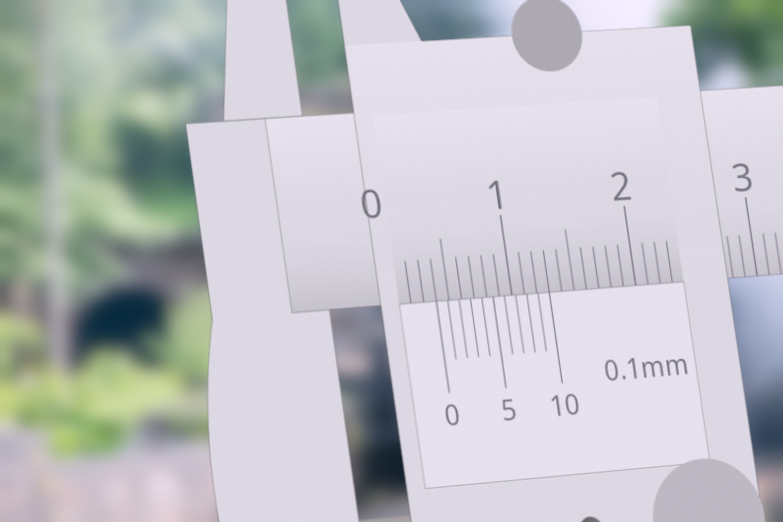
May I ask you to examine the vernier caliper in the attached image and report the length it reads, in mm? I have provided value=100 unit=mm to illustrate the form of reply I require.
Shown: value=4.0 unit=mm
